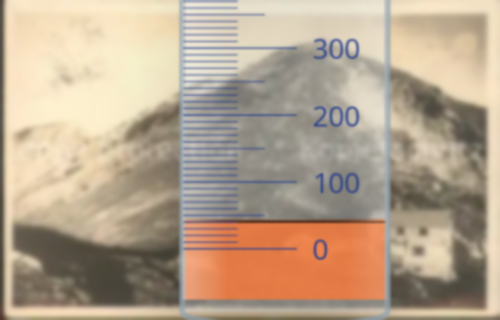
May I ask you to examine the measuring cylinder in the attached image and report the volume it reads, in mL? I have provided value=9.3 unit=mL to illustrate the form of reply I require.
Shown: value=40 unit=mL
